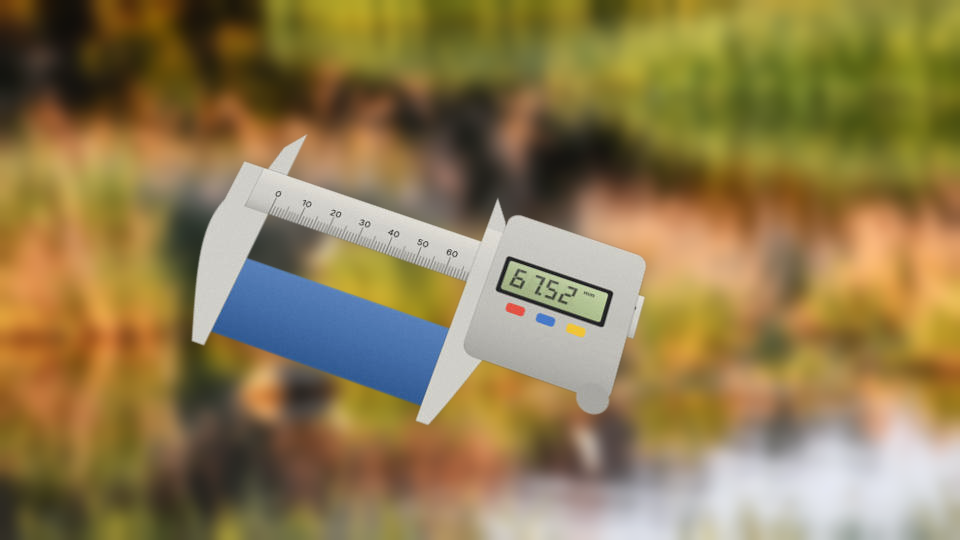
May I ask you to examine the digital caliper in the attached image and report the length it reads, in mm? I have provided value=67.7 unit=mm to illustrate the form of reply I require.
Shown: value=67.52 unit=mm
